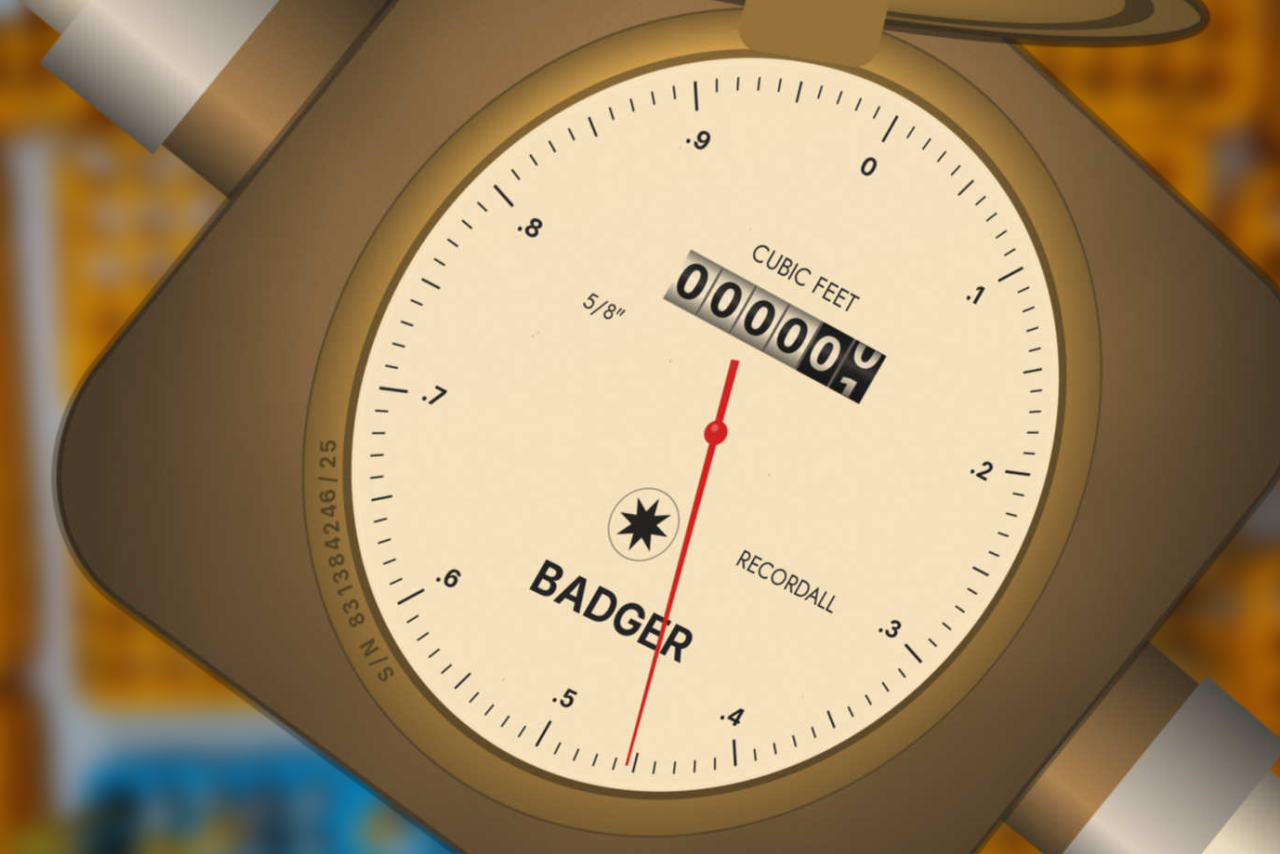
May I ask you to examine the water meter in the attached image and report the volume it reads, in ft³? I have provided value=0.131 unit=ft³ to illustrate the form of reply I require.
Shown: value=0.45 unit=ft³
